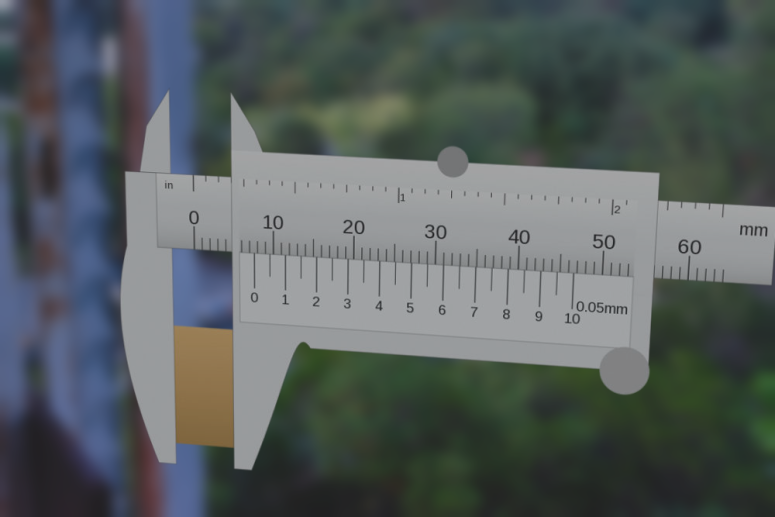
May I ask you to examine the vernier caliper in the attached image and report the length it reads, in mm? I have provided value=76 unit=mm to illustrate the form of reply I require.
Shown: value=7.6 unit=mm
